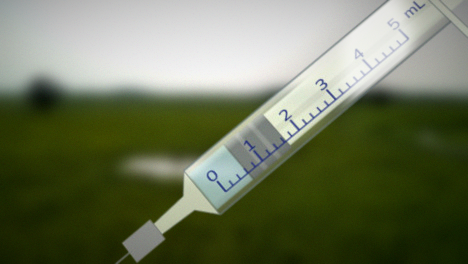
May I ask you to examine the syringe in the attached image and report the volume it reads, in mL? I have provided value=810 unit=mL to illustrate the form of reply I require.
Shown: value=0.6 unit=mL
